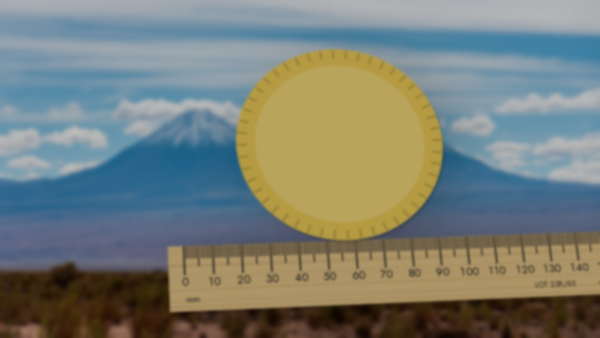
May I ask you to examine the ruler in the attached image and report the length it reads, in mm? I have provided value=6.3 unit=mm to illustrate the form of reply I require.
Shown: value=75 unit=mm
